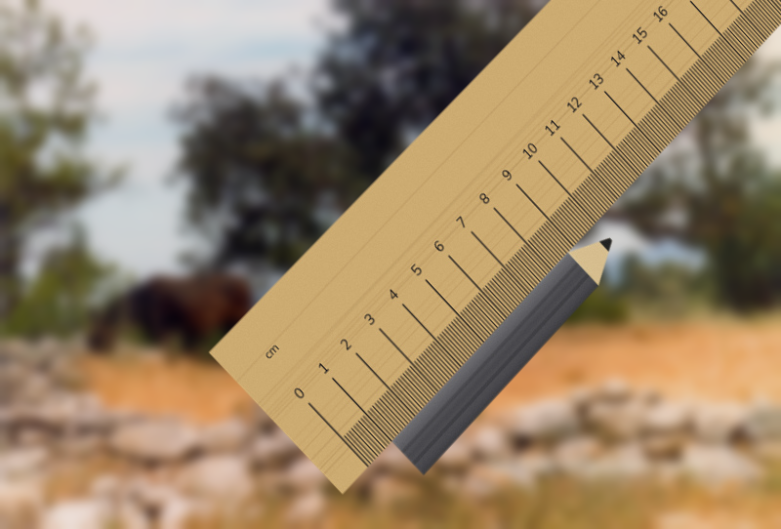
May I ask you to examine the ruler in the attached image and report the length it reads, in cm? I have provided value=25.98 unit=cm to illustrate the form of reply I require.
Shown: value=9 unit=cm
